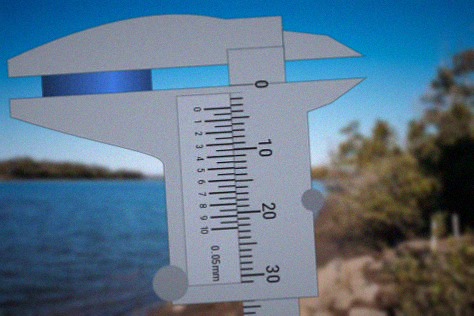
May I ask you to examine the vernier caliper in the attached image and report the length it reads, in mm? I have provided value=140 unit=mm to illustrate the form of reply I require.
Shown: value=3.4 unit=mm
